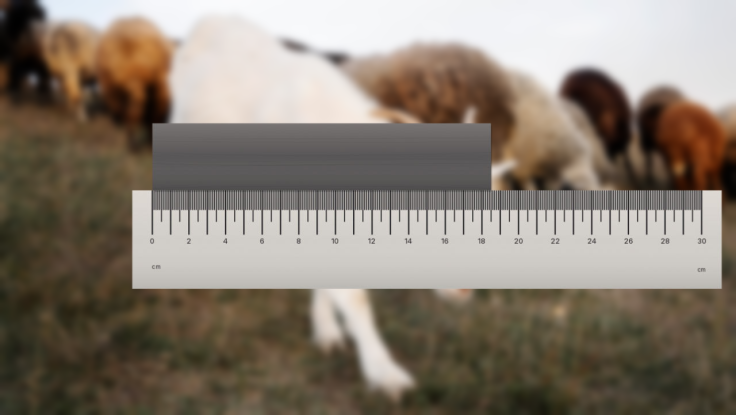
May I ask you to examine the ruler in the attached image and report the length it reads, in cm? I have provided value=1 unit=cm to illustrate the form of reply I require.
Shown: value=18.5 unit=cm
